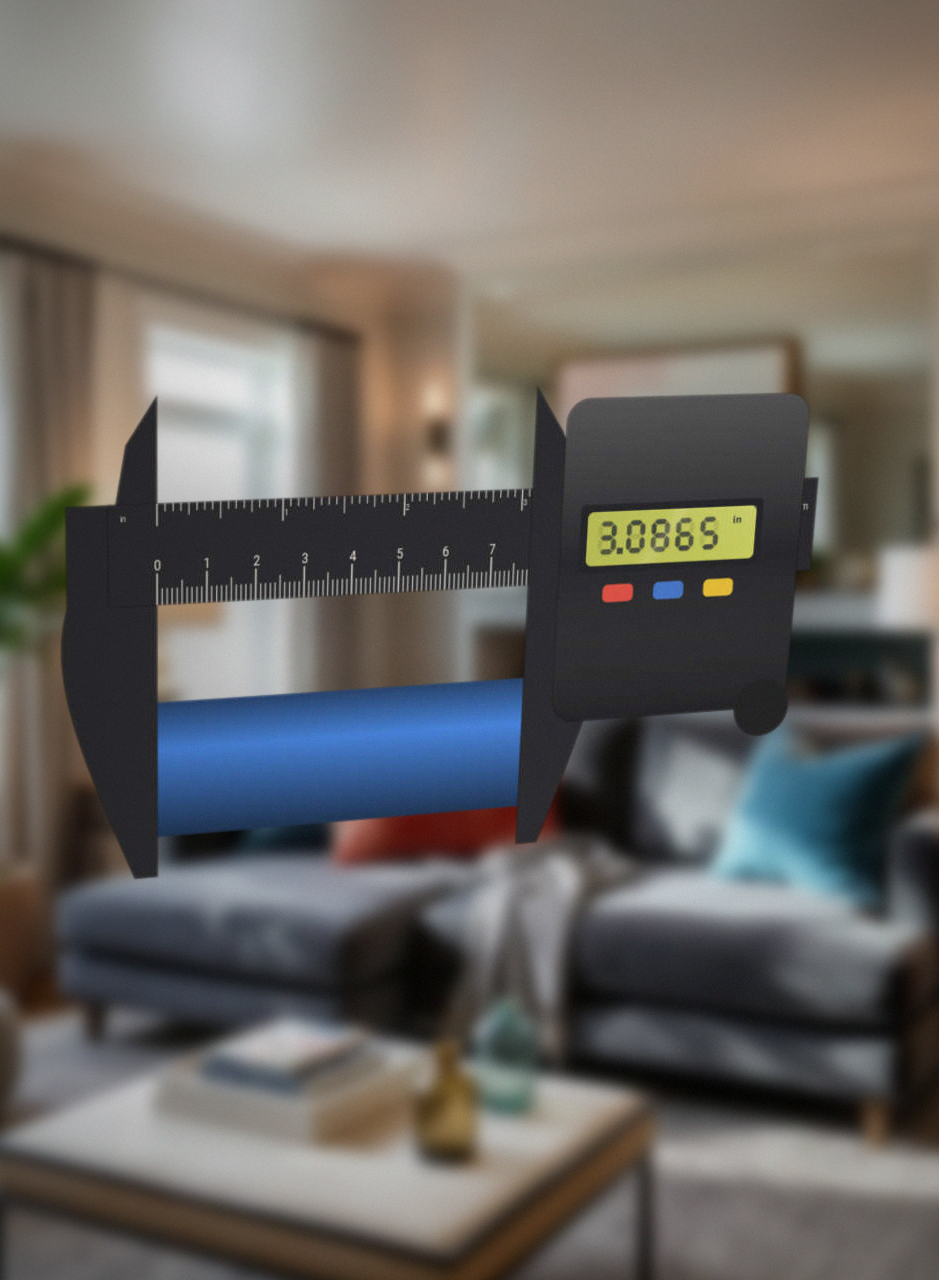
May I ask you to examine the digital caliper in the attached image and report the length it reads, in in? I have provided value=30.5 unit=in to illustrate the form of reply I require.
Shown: value=3.0865 unit=in
